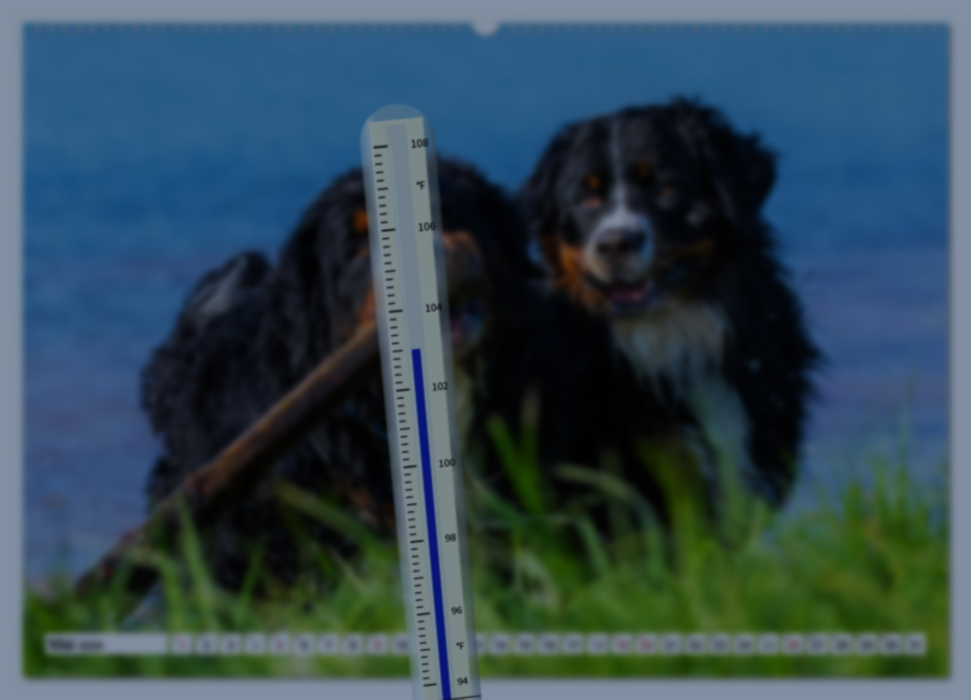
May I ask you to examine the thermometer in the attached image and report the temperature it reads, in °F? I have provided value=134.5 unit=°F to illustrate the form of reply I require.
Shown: value=103 unit=°F
